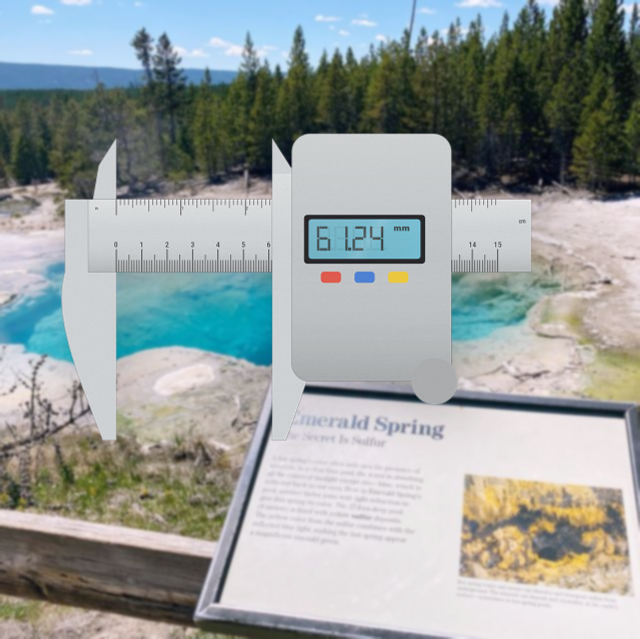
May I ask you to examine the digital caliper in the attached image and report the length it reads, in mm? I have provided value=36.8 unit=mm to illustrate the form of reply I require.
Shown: value=61.24 unit=mm
